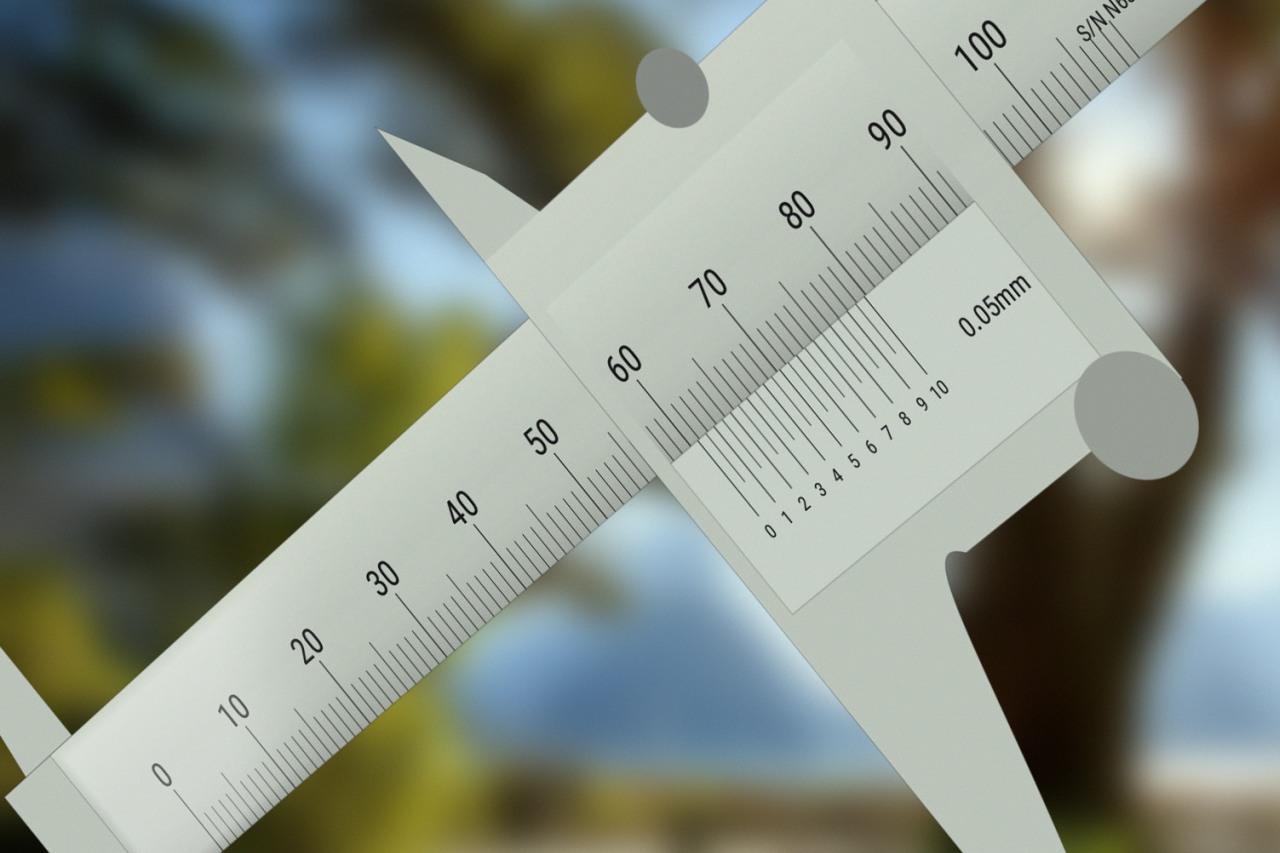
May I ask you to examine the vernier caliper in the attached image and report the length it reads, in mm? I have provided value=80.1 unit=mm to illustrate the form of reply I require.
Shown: value=60.8 unit=mm
